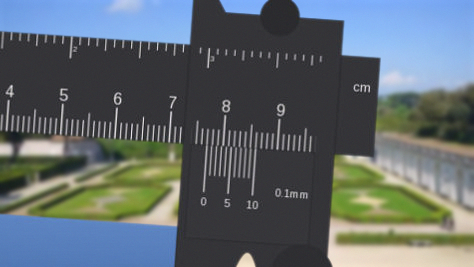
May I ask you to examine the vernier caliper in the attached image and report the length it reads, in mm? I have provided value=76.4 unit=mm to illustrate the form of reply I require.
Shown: value=77.0 unit=mm
